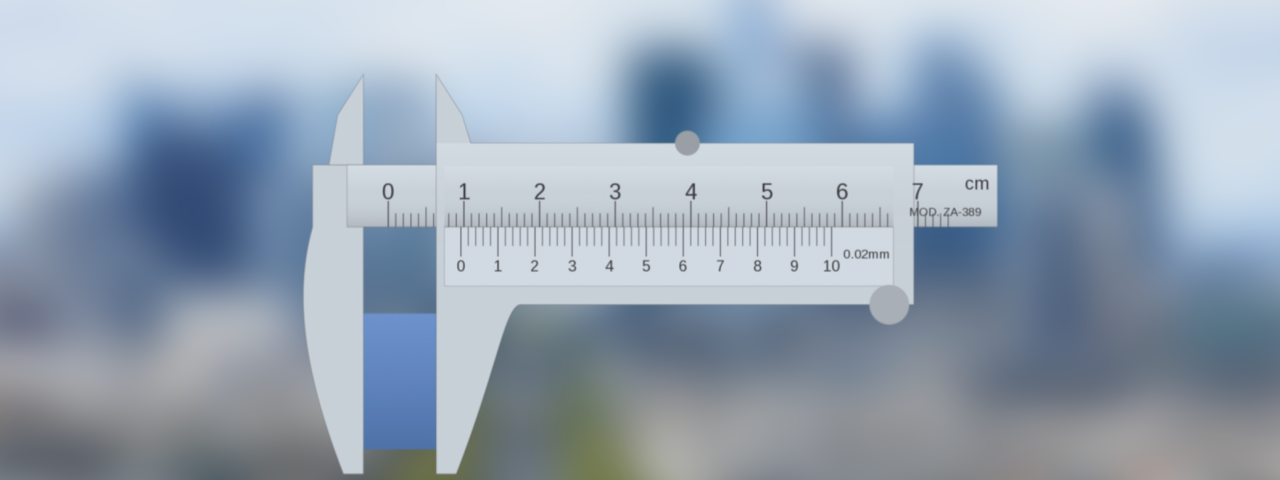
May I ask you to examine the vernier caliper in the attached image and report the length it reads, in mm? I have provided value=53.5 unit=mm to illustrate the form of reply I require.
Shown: value=9.6 unit=mm
